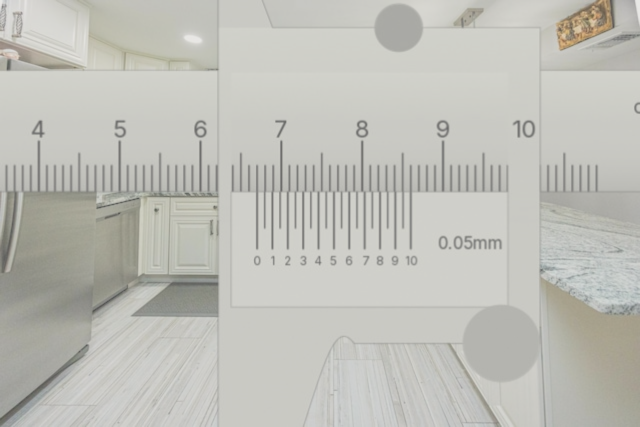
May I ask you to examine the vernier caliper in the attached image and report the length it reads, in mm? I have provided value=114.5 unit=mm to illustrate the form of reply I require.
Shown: value=67.0 unit=mm
